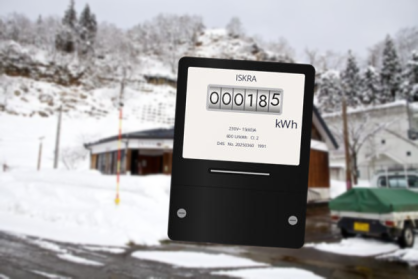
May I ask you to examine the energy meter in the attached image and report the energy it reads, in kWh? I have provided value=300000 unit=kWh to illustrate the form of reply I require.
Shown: value=185 unit=kWh
